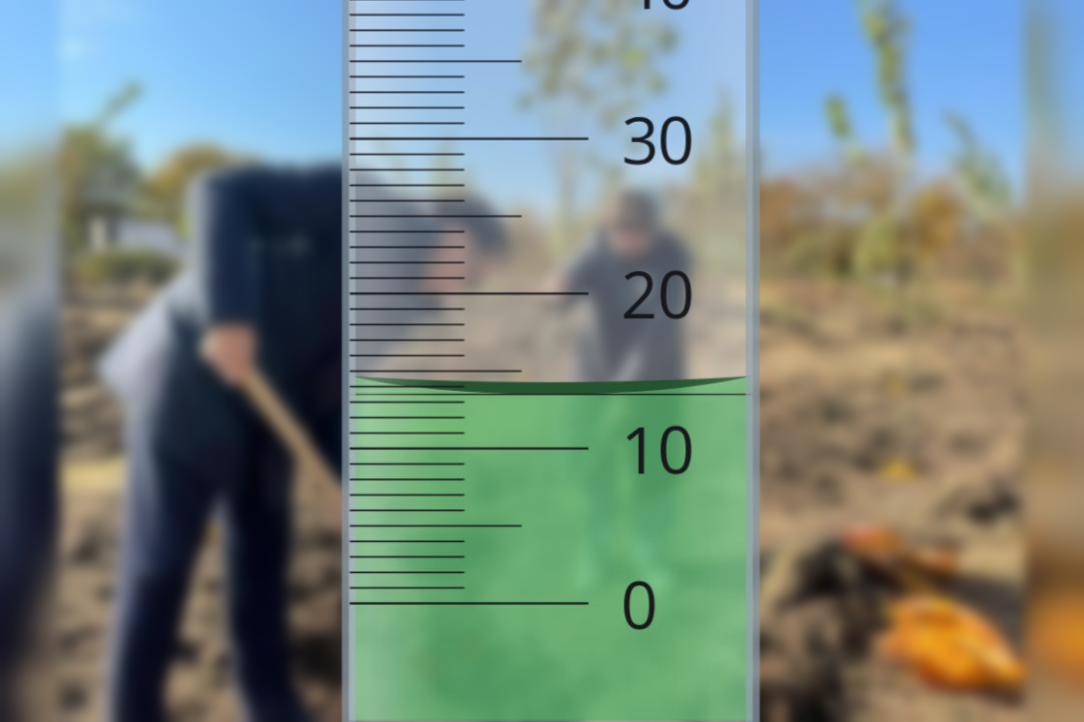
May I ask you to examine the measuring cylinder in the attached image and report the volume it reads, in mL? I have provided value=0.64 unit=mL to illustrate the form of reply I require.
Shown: value=13.5 unit=mL
